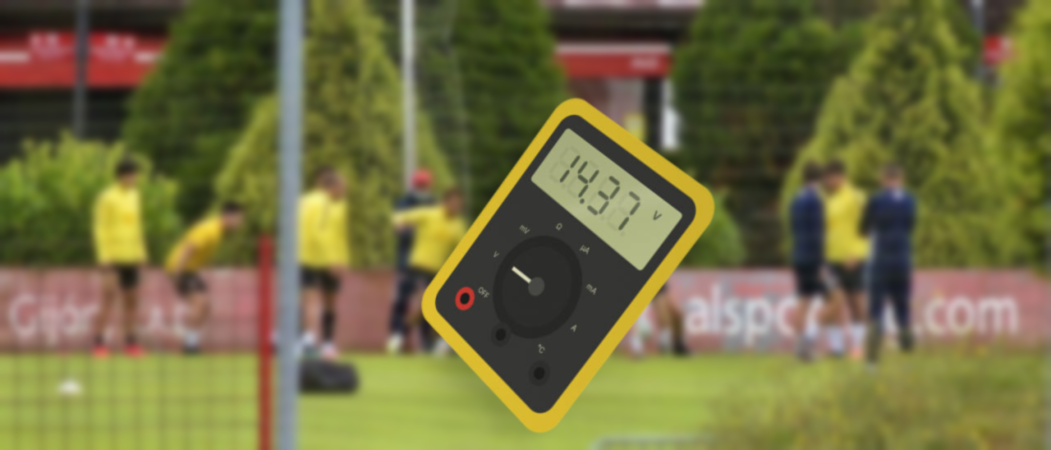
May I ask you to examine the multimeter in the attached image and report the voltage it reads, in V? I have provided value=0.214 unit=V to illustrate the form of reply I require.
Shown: value=14.37 unit=V
